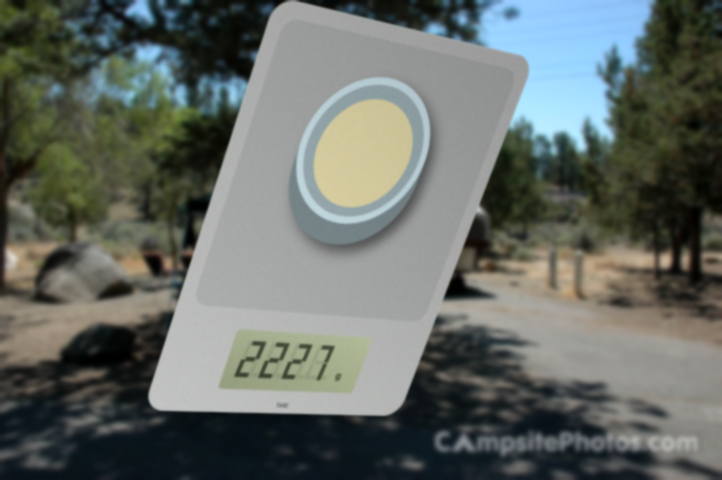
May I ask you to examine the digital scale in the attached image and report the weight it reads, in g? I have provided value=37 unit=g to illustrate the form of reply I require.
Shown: value=2227 unit=g
